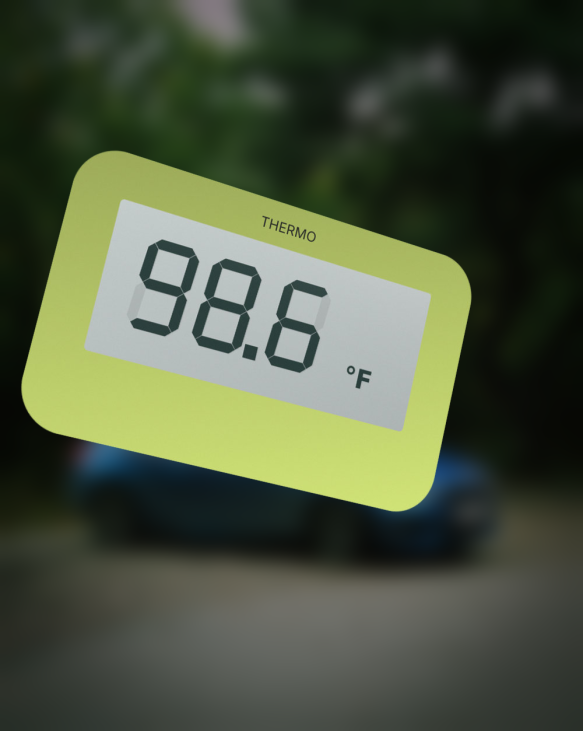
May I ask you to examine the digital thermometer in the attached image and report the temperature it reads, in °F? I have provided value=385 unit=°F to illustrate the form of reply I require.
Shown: value=98.6 unit=°F
